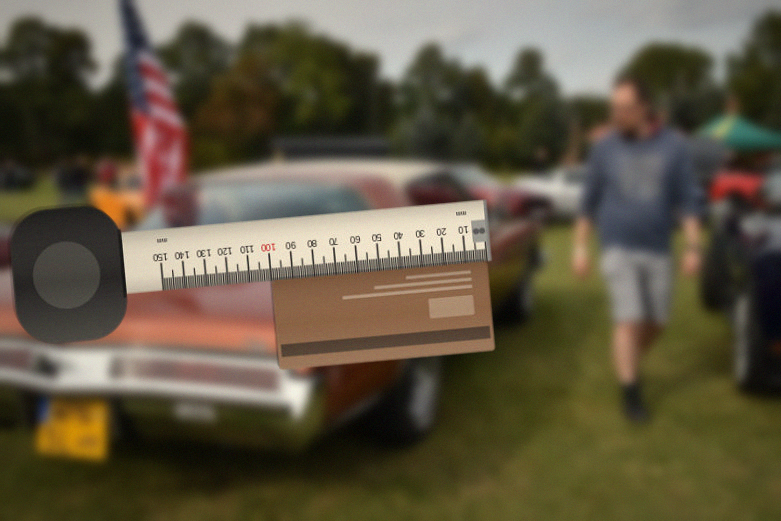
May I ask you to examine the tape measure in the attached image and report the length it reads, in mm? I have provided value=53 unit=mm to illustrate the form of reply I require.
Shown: value=100 unit=mm
